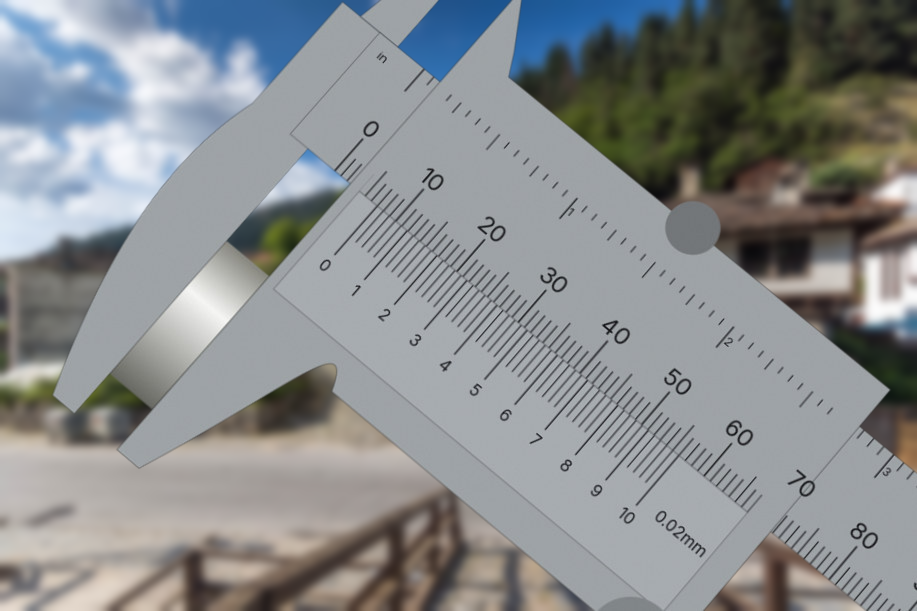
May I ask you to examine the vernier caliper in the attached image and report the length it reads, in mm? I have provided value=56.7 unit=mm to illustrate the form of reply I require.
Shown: value=7.0 unit=mm
